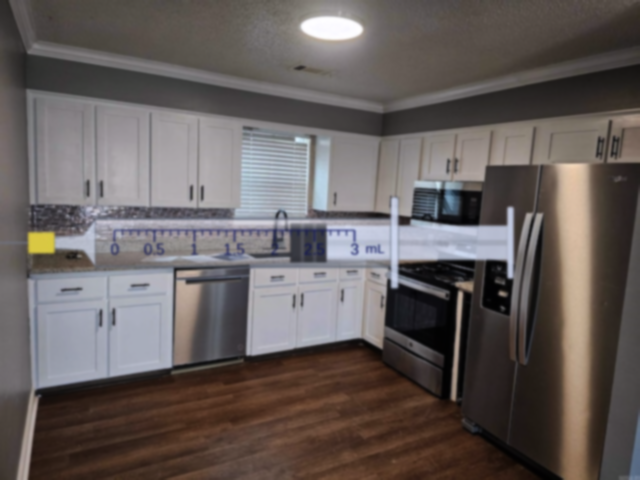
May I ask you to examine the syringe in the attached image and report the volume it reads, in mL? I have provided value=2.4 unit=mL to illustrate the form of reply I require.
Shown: value=2.2 unit=mL
